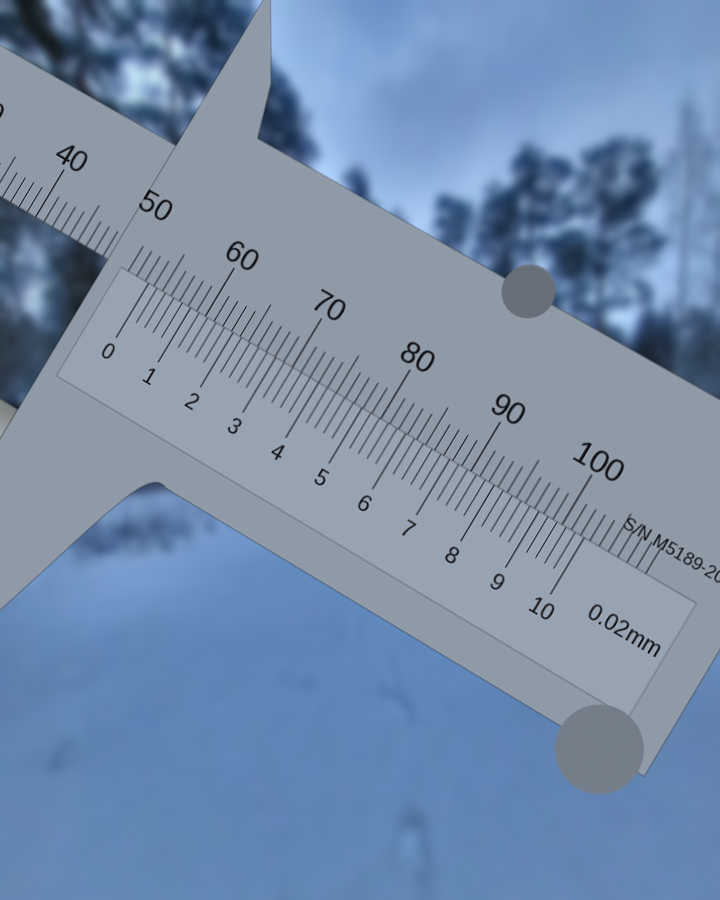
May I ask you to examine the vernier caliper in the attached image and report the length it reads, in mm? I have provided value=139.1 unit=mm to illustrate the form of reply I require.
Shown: value=53.4 unit=mm
